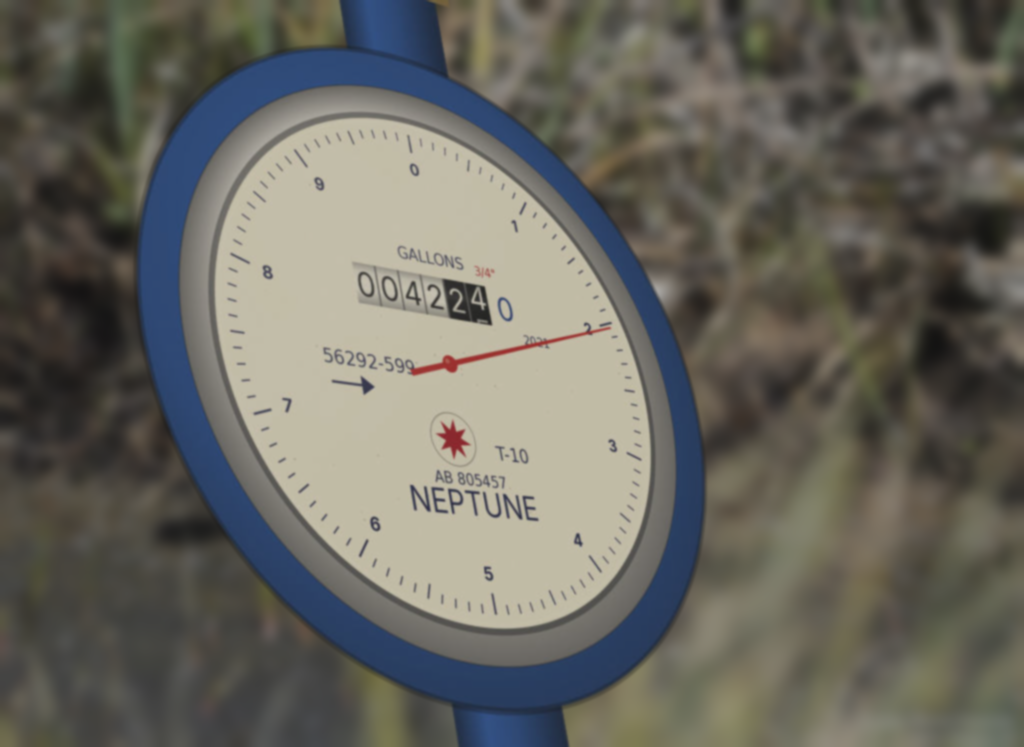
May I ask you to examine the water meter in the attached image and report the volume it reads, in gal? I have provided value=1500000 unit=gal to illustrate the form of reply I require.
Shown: value=42242.0 unit=gal
